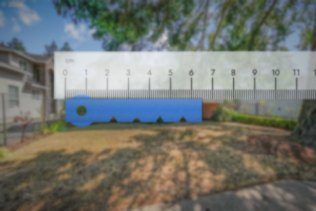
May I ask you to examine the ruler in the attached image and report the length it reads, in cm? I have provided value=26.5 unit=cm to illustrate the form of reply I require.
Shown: value=6.5 unit=cm
